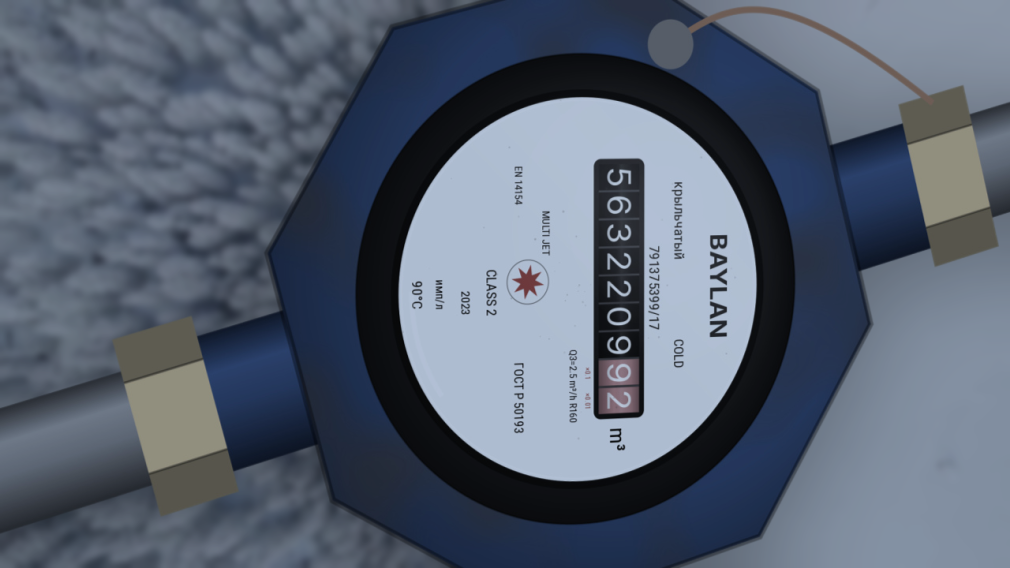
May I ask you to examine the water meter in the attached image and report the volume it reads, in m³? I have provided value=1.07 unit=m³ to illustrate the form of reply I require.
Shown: value=5632209.92 unit=m³
